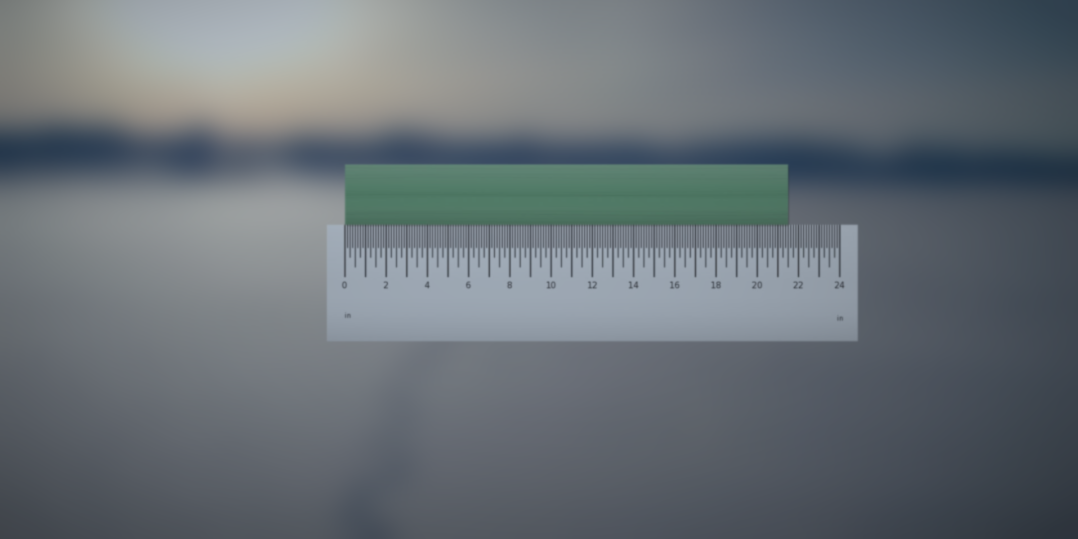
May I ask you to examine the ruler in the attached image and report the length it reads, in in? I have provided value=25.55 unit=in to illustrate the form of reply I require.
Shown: value=21.5 unit=in
